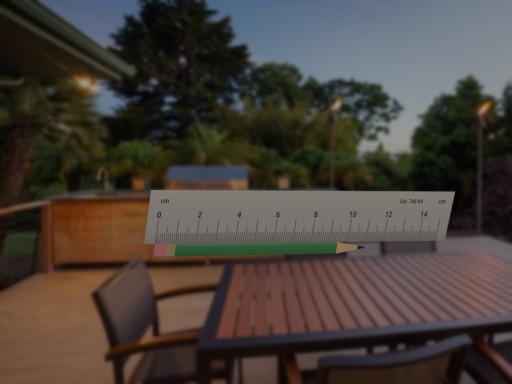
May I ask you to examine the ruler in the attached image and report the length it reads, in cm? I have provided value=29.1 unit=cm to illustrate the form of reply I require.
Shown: value=11 unit=cm
